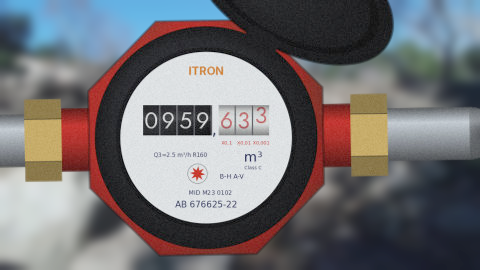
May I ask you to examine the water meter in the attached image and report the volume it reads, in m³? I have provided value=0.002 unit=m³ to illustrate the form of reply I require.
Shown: value=959.633 unit=m³
